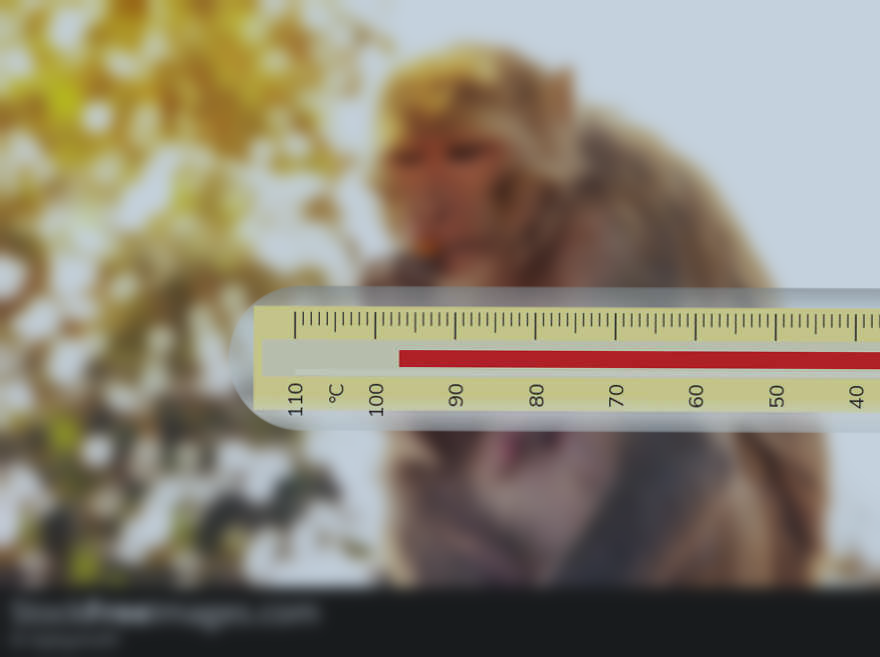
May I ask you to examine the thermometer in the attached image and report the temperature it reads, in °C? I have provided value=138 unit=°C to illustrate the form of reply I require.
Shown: value=97 unit=°C
